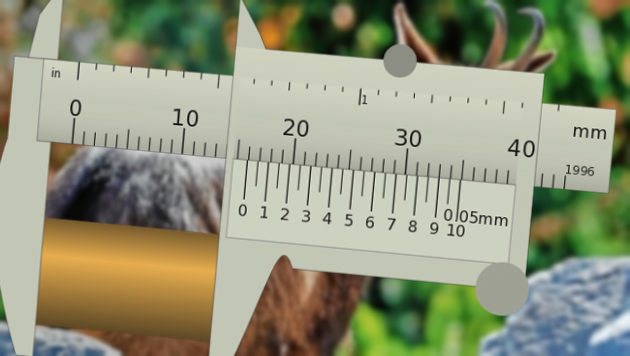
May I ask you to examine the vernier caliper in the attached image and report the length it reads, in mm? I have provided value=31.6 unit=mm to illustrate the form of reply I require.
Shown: value=15.9 unit=mm
